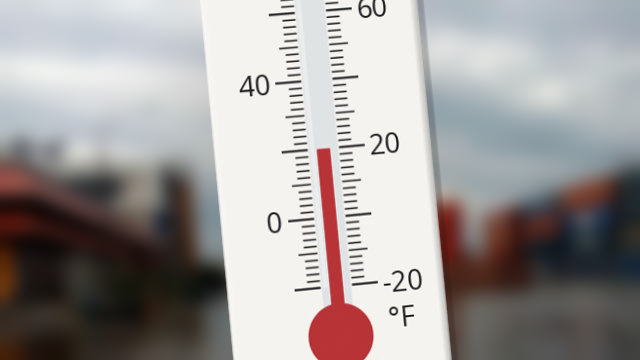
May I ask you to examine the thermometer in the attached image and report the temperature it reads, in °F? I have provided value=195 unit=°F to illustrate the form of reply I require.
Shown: value=20 unit=°F
